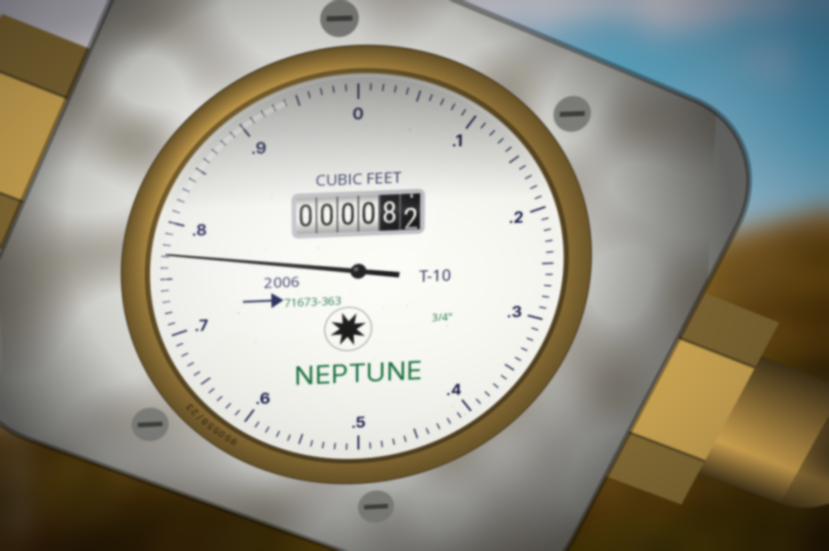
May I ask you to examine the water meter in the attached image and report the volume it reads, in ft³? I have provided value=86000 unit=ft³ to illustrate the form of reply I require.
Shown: value=81.77 unit=ft³
